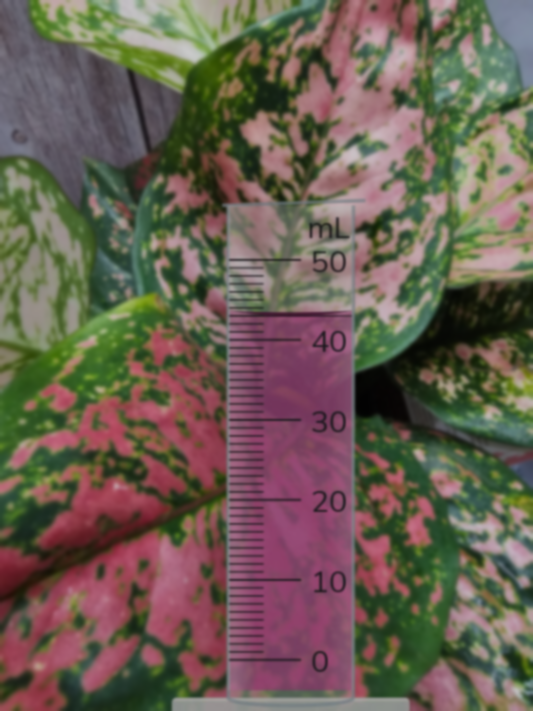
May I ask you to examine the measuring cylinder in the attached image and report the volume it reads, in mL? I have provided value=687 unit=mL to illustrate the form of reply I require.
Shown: value=43 unit=mL
